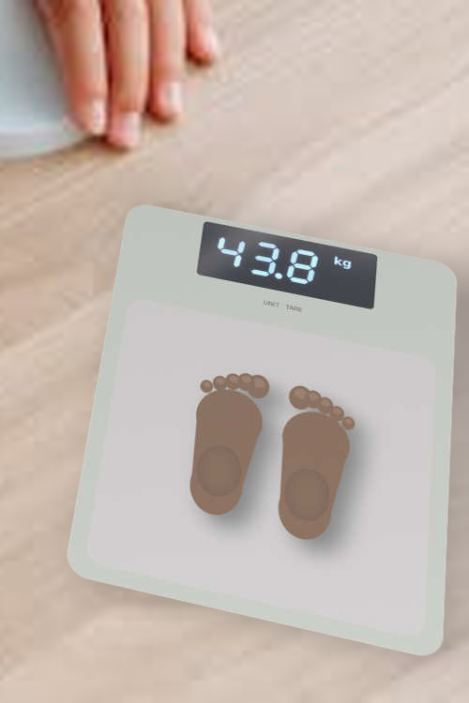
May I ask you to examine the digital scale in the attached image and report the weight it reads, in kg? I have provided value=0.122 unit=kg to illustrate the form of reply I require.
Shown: value=43.8 unit=kg
